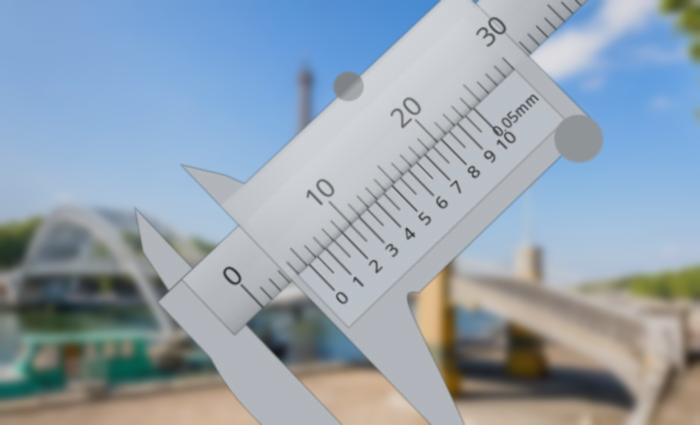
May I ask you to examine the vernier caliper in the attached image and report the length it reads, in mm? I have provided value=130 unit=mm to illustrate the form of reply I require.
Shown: value=5.2 unit=mm
